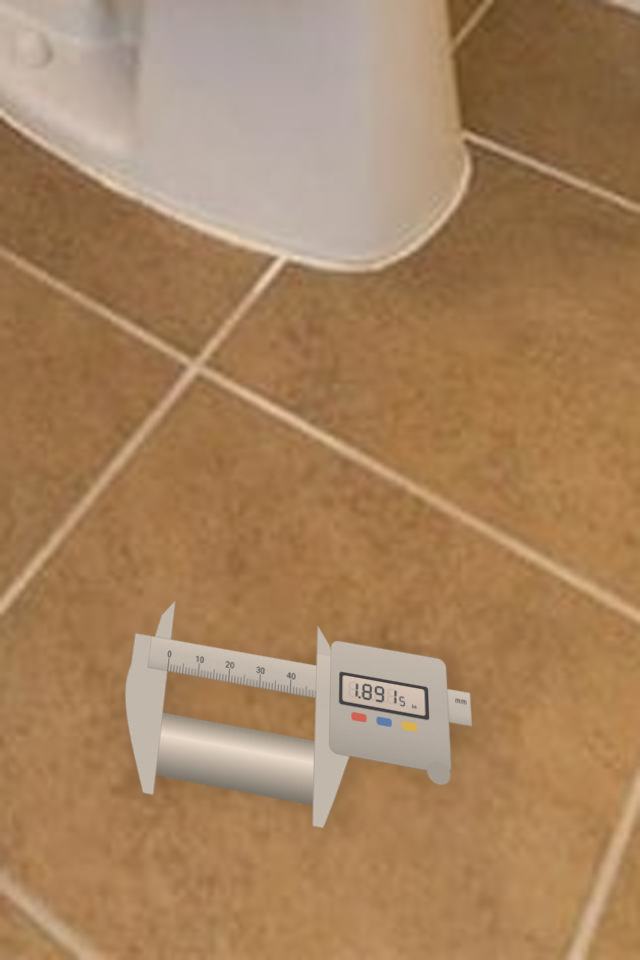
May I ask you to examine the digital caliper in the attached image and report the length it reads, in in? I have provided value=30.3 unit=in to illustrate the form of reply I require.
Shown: value=1.8915 unit=in
